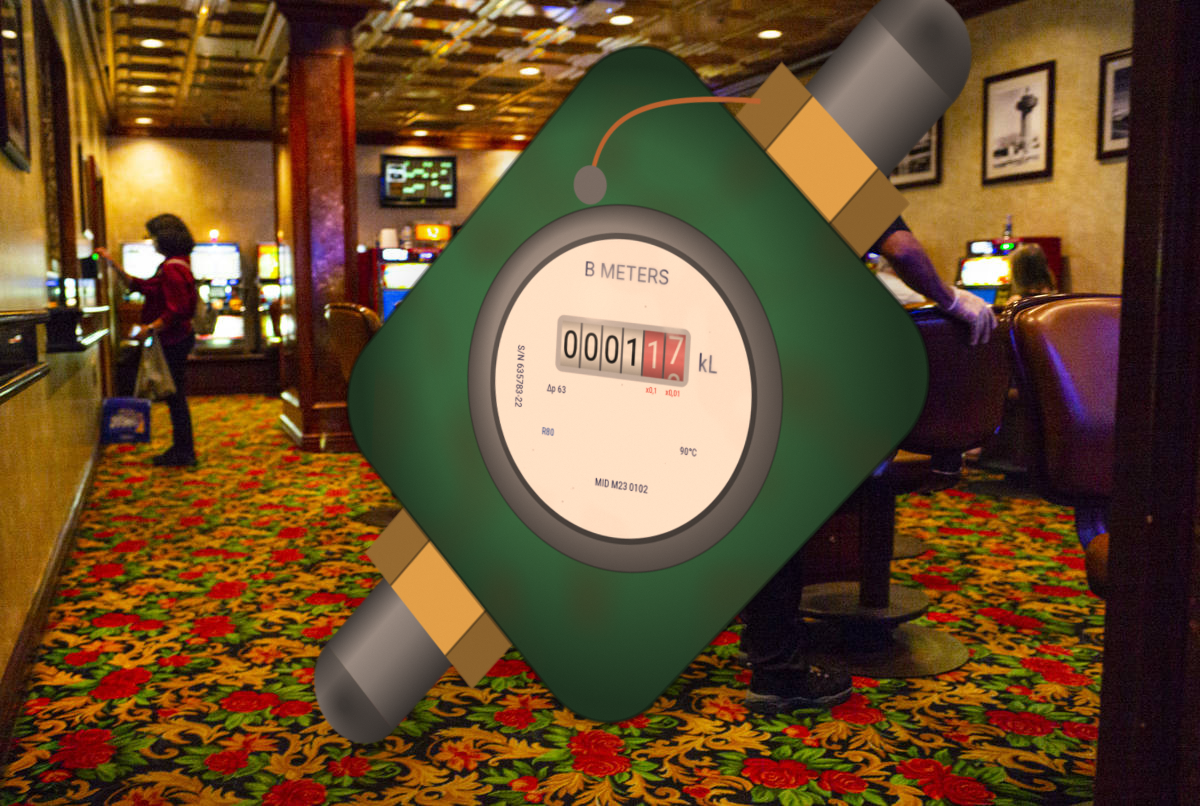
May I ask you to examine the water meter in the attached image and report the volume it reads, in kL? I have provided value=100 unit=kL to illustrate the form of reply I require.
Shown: value=1.17 unit=kL
